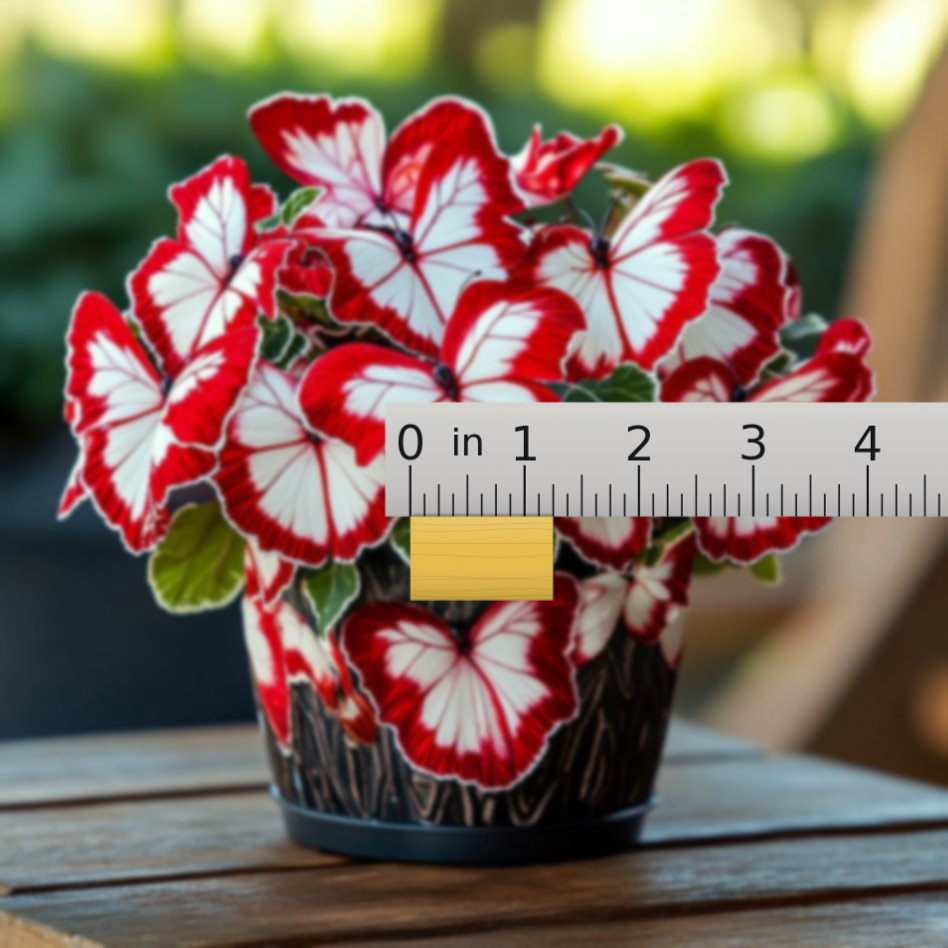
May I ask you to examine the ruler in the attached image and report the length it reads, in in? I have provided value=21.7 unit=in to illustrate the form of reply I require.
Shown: value=1.25 unit=in
